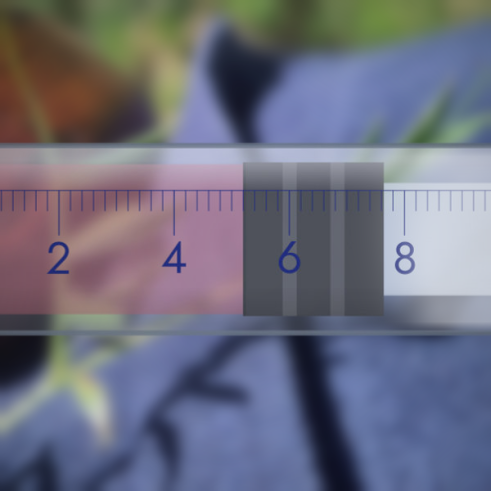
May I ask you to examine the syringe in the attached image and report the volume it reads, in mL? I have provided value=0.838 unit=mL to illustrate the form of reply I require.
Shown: value=5.2 unit=mL
